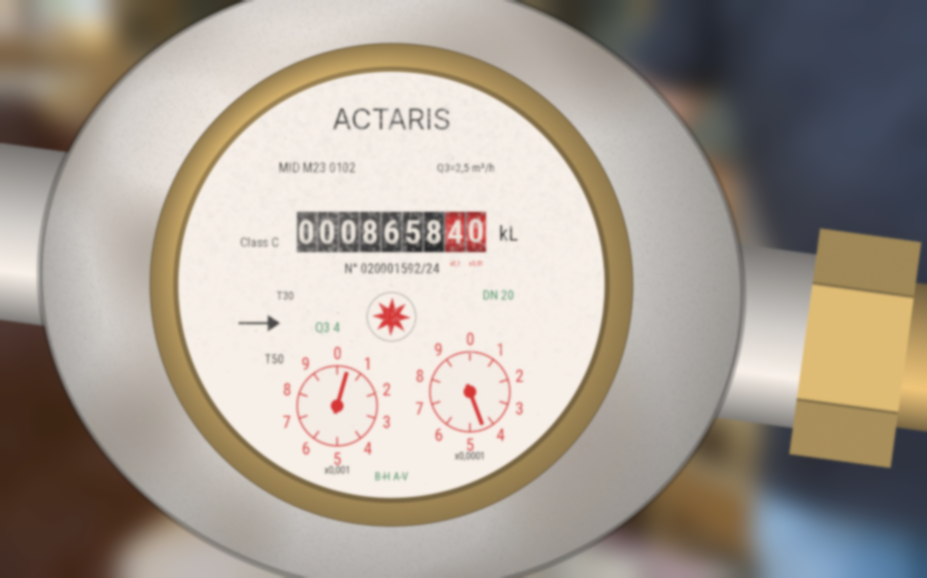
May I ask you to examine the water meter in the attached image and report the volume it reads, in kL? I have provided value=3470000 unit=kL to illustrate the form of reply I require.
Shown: value=8658.4004 unit=kL
